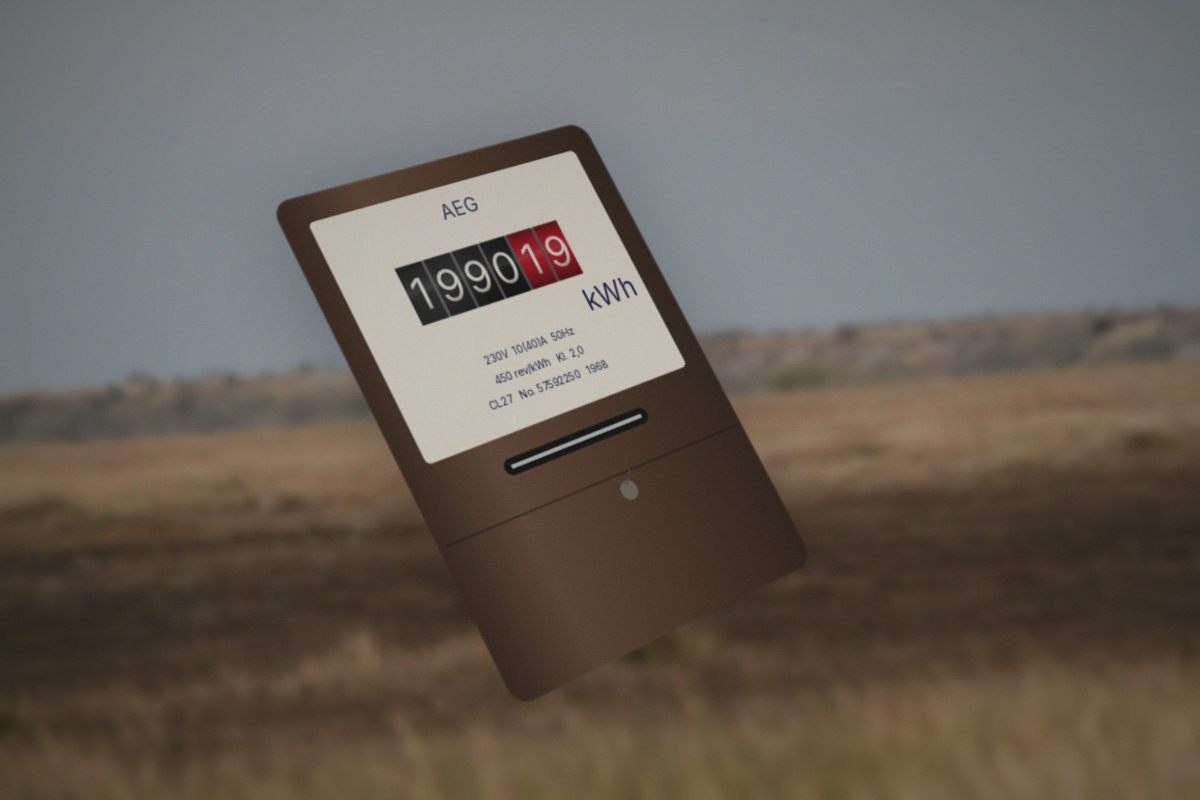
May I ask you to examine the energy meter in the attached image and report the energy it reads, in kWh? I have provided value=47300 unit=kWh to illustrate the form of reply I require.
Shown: value=1990.19 unit=kWh
